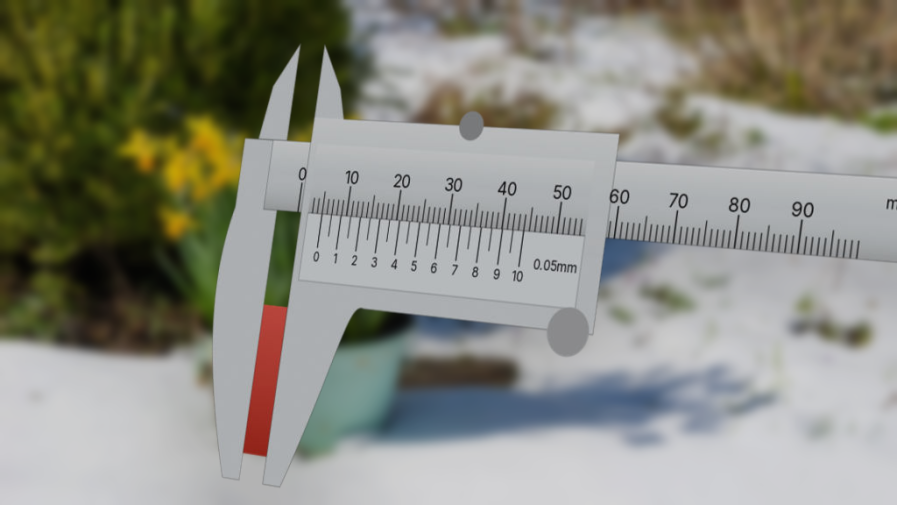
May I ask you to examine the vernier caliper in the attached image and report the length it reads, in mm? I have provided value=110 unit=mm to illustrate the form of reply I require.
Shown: value=5.0 unit=mm
